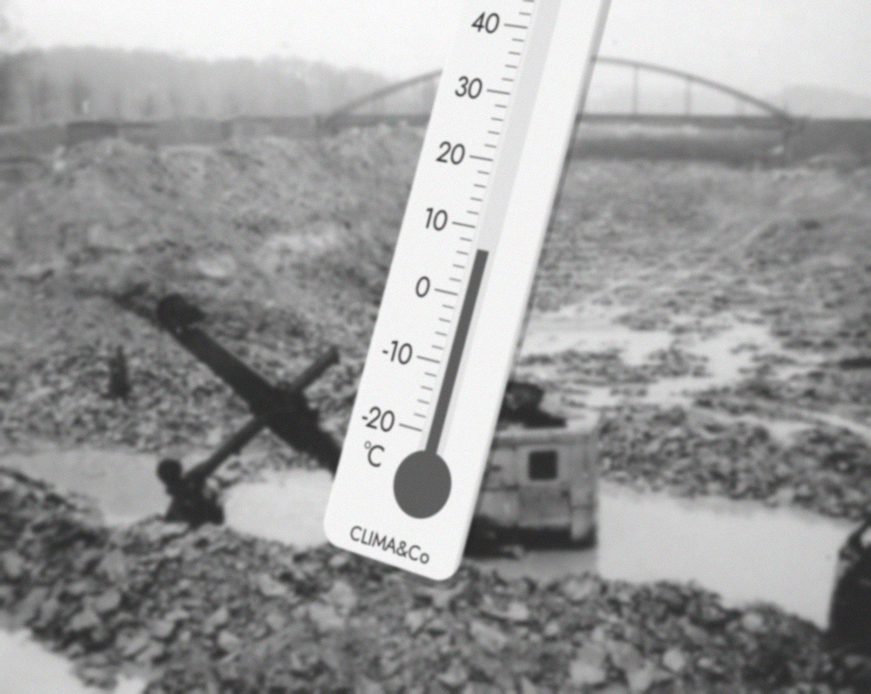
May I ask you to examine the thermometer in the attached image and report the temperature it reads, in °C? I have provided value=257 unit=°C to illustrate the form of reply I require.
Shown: value=7 unit=°C
